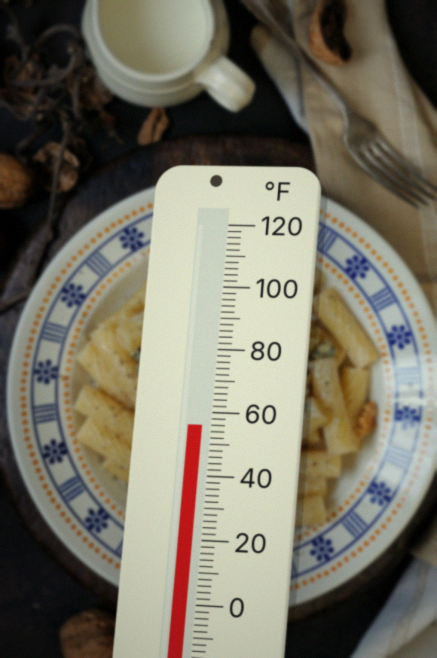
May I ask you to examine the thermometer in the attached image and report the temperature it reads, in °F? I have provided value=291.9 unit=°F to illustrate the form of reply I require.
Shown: value=56 unit=°F
